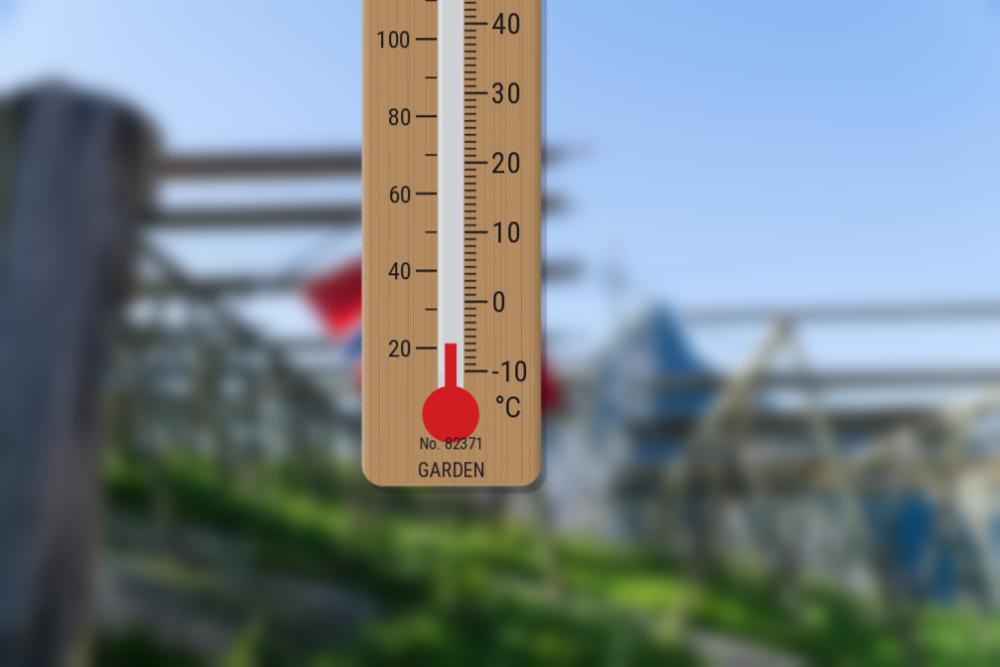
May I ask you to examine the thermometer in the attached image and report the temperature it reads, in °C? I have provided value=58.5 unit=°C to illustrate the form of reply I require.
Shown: value=-6 unit=°C
